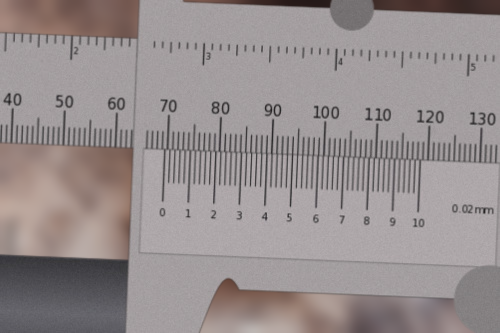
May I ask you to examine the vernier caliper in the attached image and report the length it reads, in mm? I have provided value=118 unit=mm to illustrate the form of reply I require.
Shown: value=69.5 unit=mm
